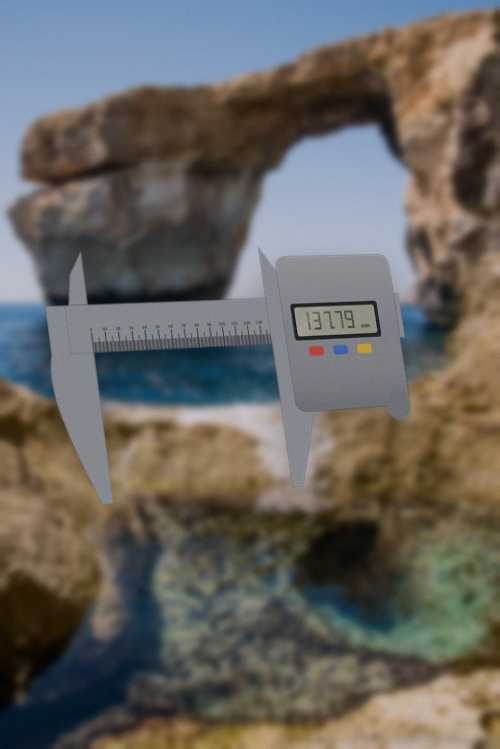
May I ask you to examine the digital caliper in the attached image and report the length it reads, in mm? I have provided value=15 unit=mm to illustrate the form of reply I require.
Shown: value=137.79 unit=mm
